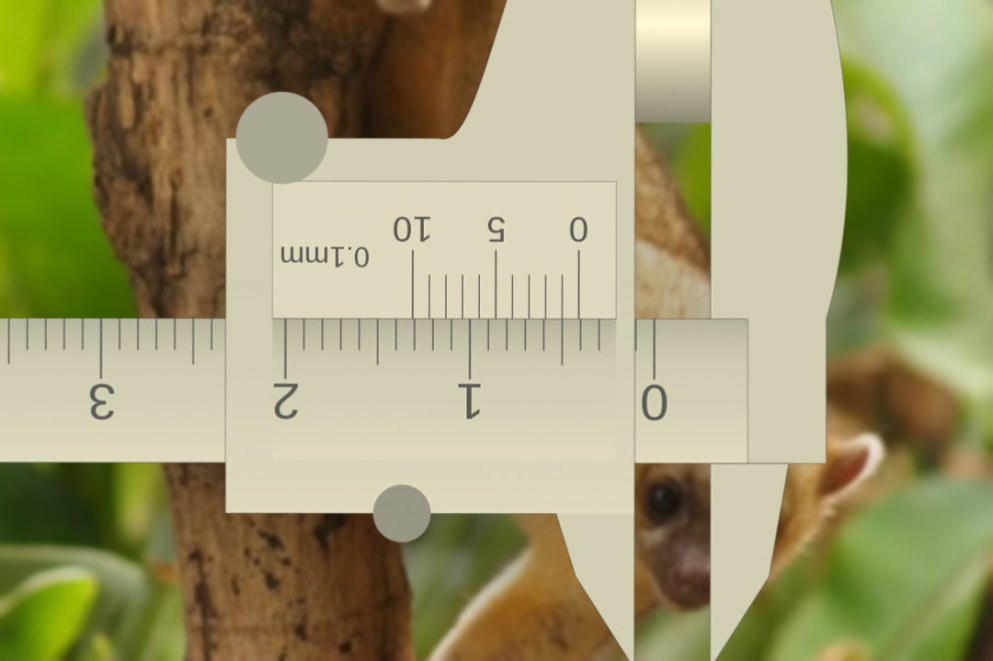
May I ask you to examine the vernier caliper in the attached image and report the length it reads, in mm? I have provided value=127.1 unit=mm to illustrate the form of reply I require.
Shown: value=4.1 unit=mm
